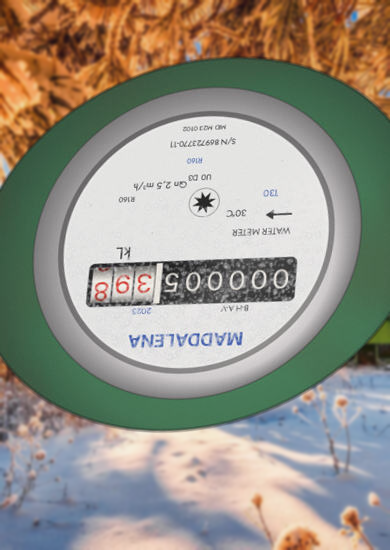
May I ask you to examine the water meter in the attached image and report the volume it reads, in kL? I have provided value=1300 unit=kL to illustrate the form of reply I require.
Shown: value=5.398 unit=kL
